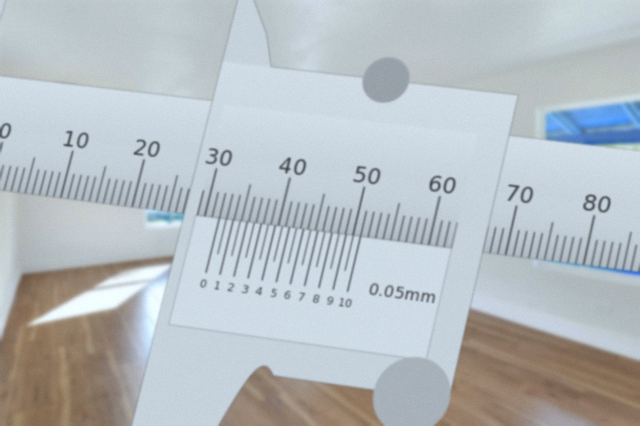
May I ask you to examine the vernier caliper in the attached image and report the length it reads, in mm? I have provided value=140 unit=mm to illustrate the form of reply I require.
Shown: value=32.0 unit=mm
